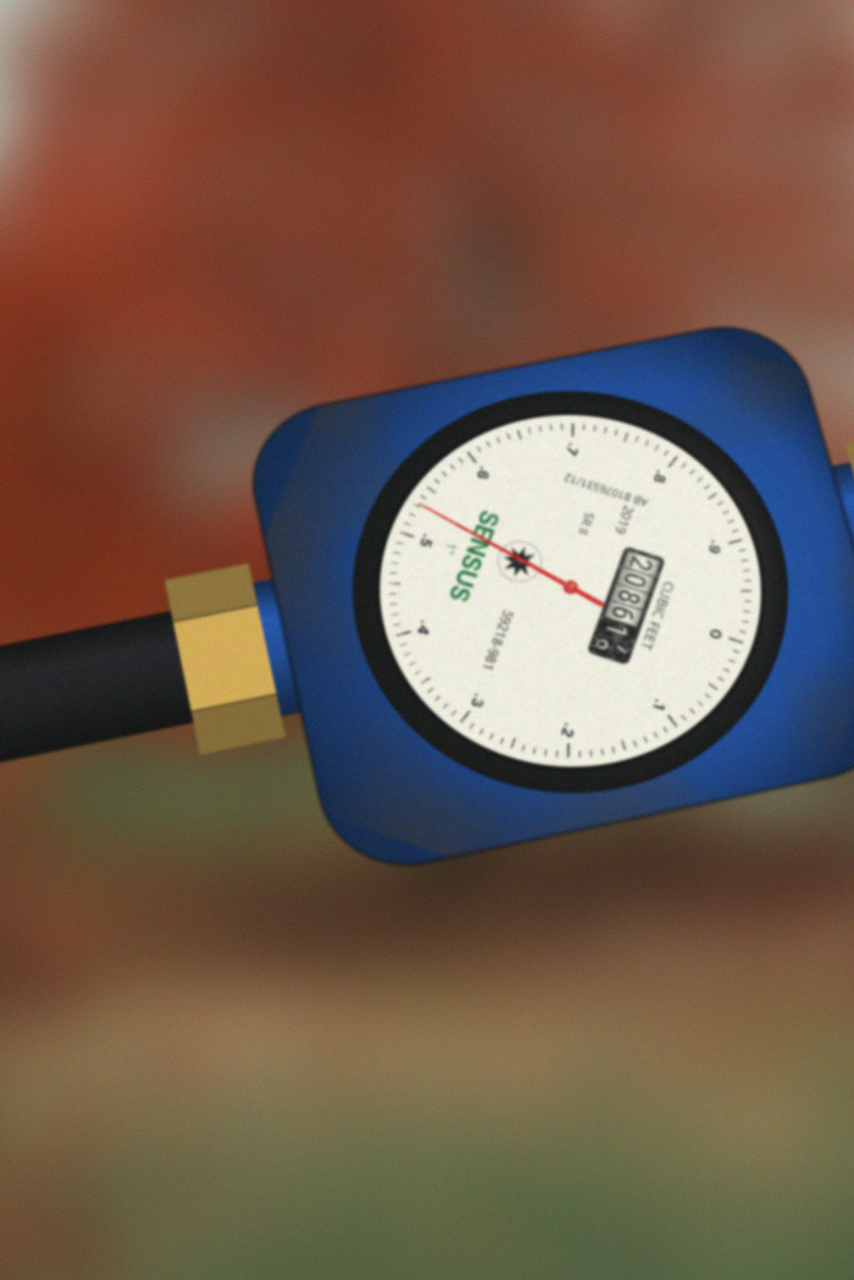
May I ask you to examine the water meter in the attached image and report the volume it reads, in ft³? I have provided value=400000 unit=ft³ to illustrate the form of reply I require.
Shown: value=208617.53 unit=ft³
